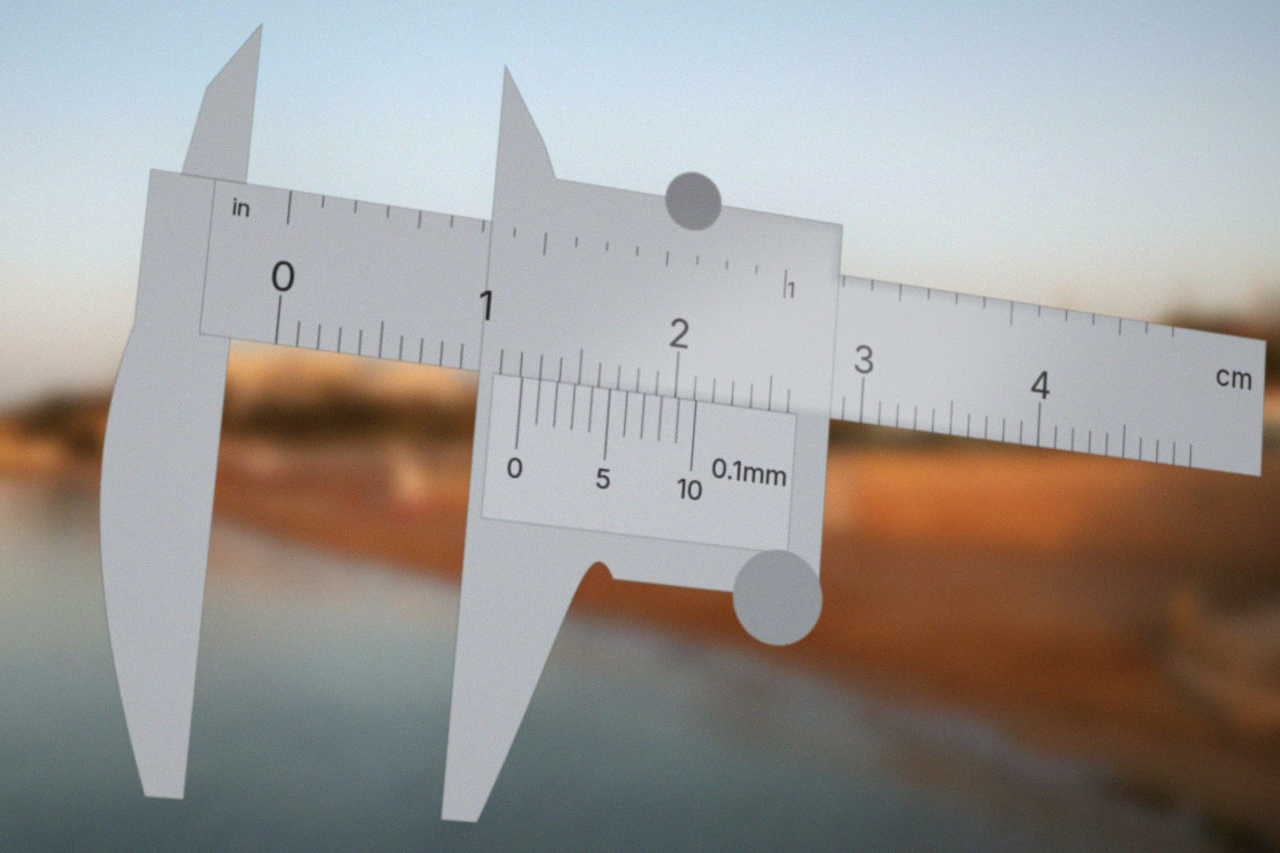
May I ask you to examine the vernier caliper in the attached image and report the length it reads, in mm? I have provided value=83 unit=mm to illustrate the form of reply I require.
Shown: value=12.1 unit=mm
